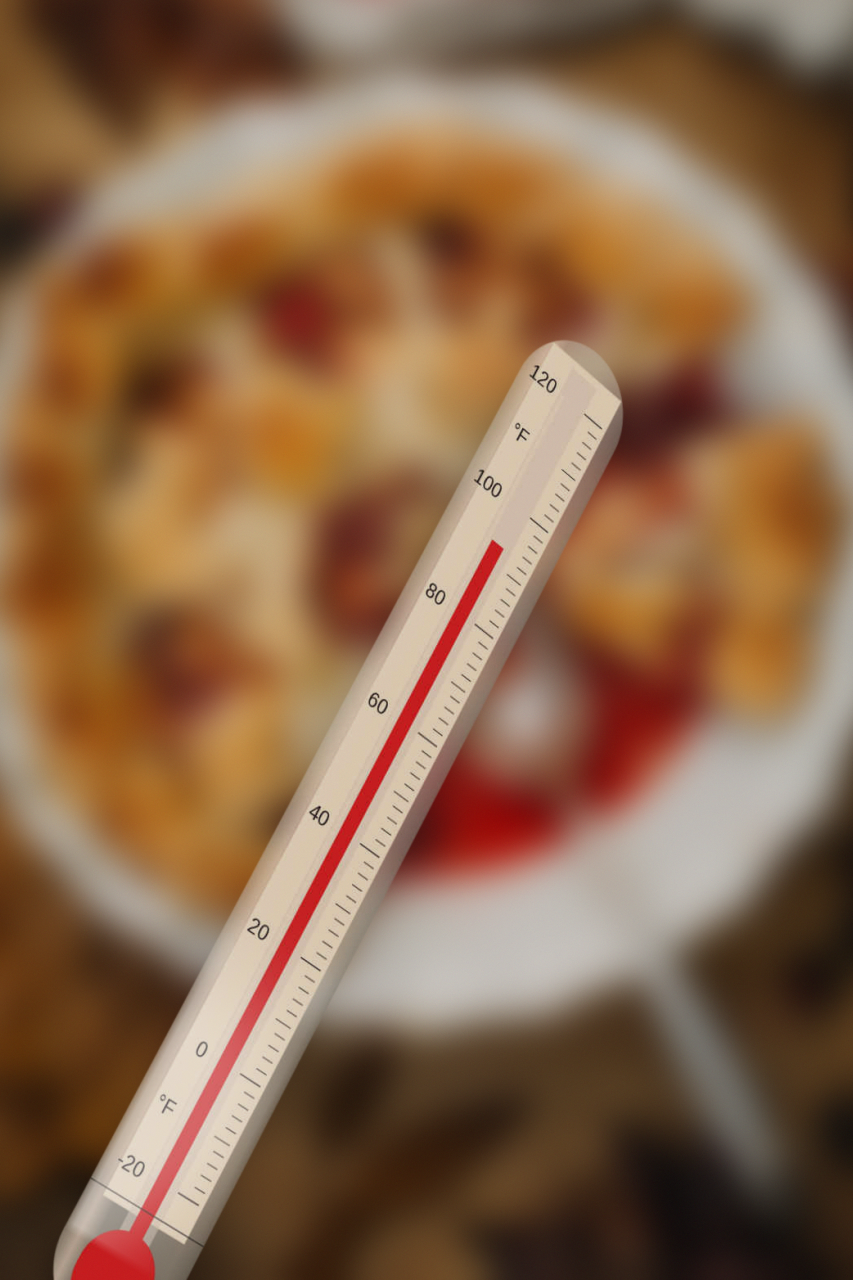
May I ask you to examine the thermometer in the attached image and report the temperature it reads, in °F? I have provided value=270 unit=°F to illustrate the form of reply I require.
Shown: value=93 unit=°F
